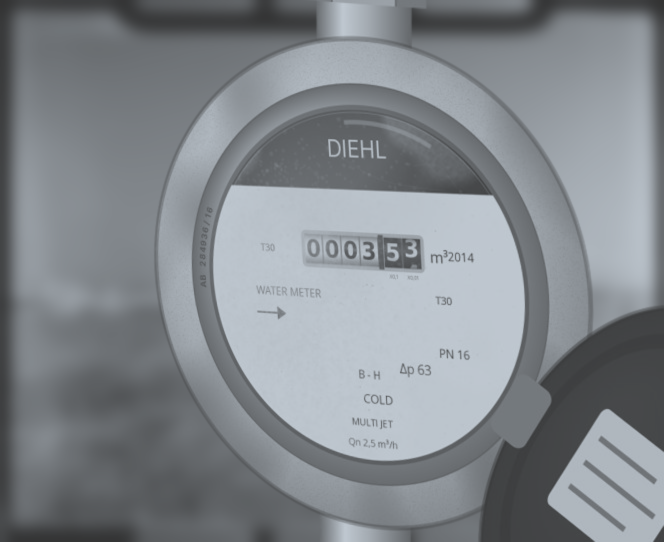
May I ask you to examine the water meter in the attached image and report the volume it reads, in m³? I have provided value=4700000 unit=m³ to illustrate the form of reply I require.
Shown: value=3.53 unit=m³
